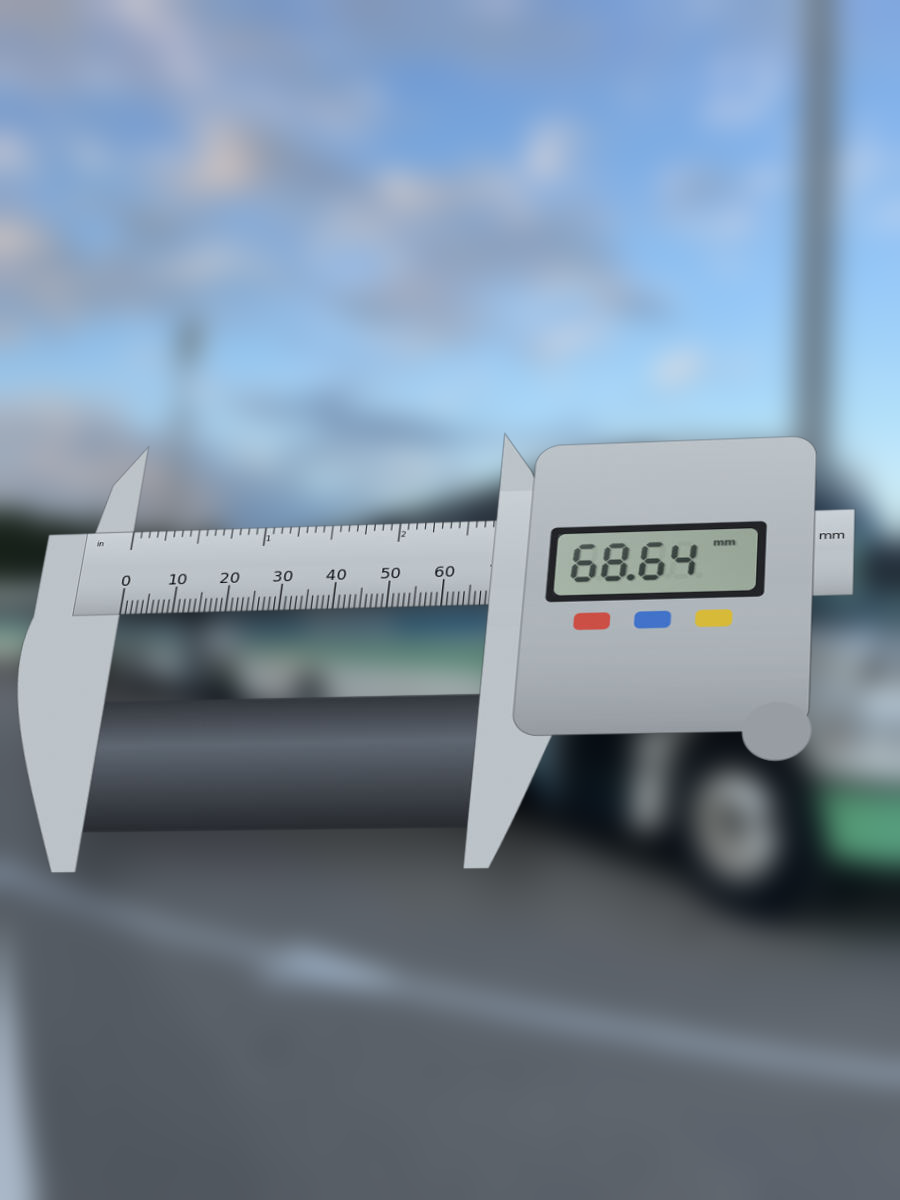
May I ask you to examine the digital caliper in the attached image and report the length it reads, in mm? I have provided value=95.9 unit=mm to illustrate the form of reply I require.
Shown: value=68.64 unit=mm
